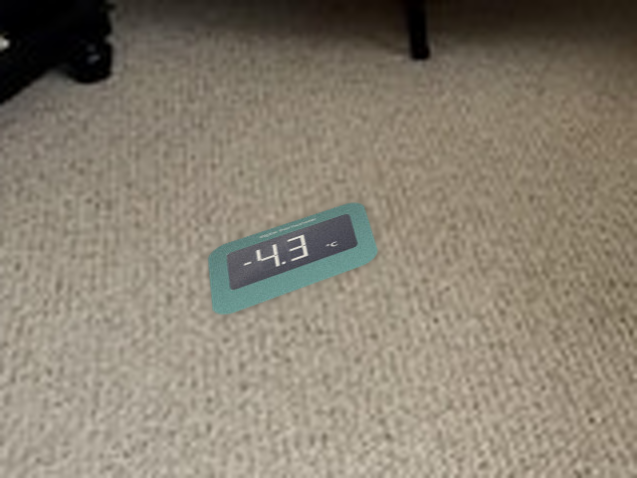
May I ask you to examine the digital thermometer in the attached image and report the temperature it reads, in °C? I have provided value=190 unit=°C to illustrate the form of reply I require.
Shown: value=-4.3 unit=°C
